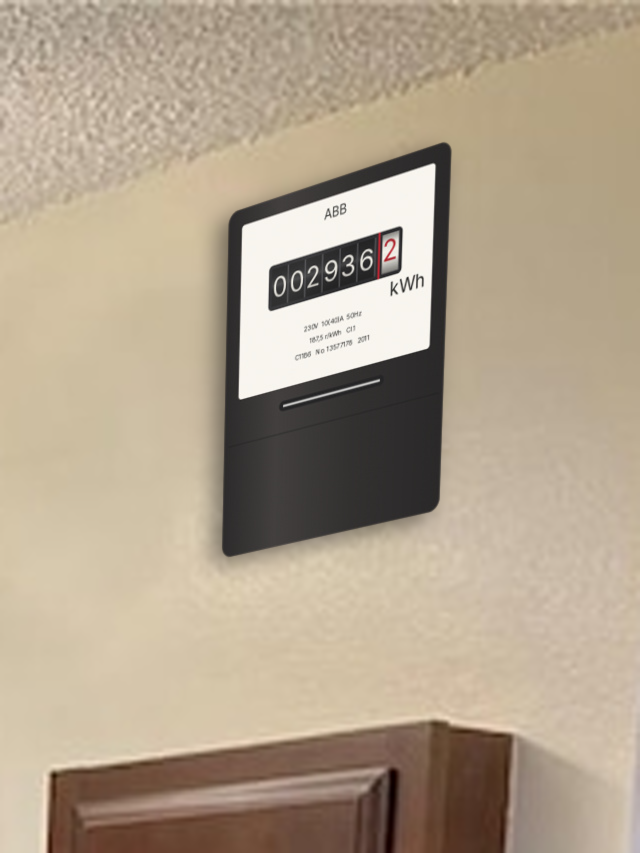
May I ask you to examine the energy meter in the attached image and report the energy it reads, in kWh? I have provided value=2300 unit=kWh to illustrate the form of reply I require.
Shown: value=2936.2 unit=kWh
